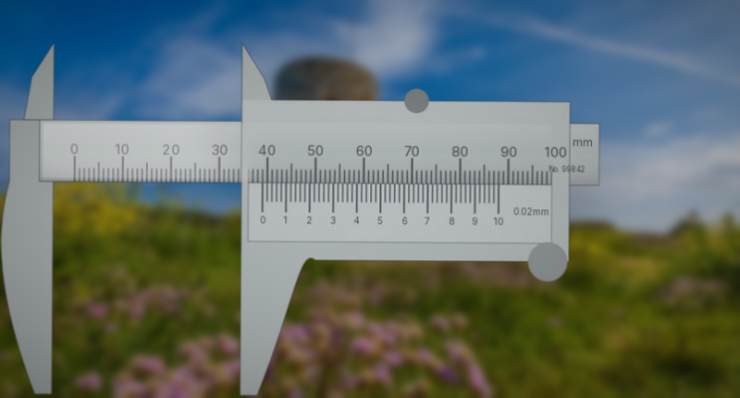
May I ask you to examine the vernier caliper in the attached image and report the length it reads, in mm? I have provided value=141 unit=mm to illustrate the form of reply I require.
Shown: value=39.0 unit=mm
